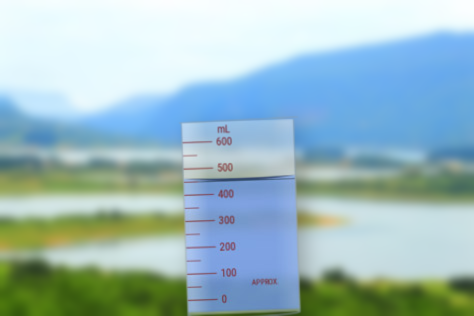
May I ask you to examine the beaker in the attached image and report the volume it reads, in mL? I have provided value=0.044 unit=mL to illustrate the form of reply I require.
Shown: value=450 unit=mL
